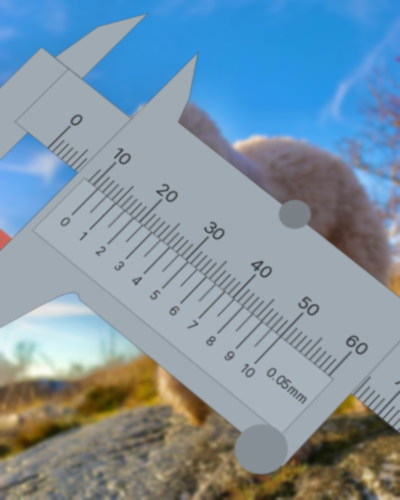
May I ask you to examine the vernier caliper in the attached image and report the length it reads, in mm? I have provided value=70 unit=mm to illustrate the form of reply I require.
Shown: value=11.0 unit=mm
